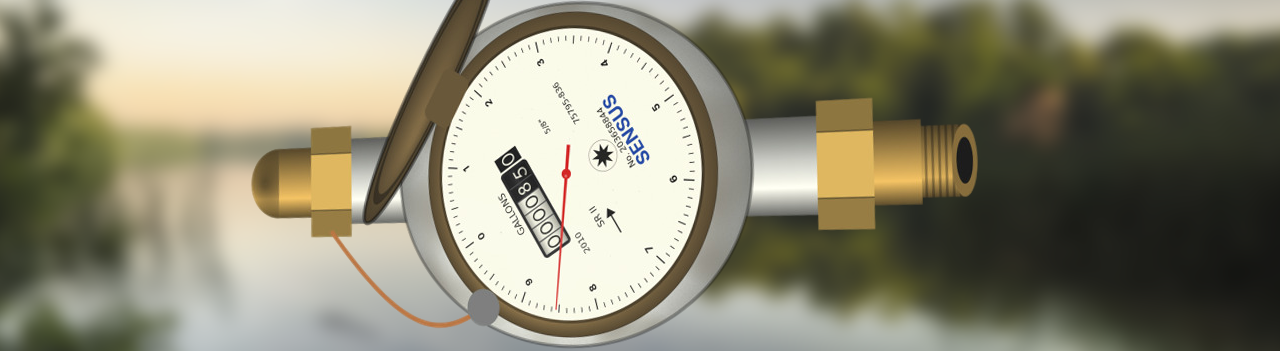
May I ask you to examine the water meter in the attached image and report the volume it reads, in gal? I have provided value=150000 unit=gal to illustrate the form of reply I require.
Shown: value=848.5 unit=gal
